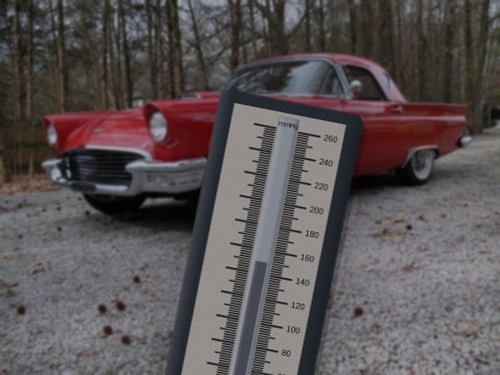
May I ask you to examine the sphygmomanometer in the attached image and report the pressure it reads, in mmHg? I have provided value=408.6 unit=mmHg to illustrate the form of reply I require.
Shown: value=150 unit=mmHg
